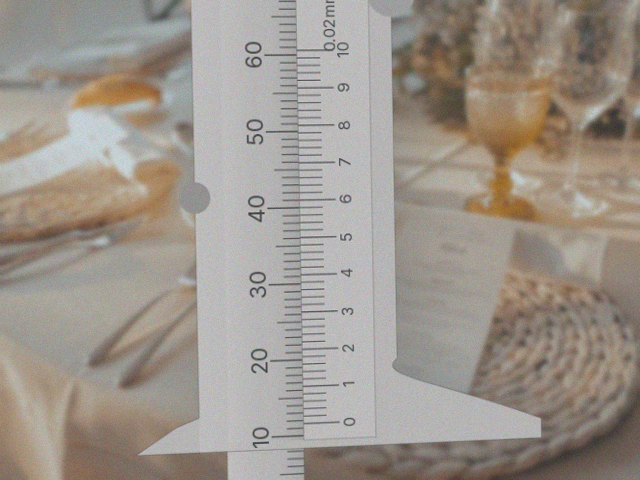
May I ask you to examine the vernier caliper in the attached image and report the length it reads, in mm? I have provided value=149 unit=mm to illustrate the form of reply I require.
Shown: value=11.6 unit=mm
